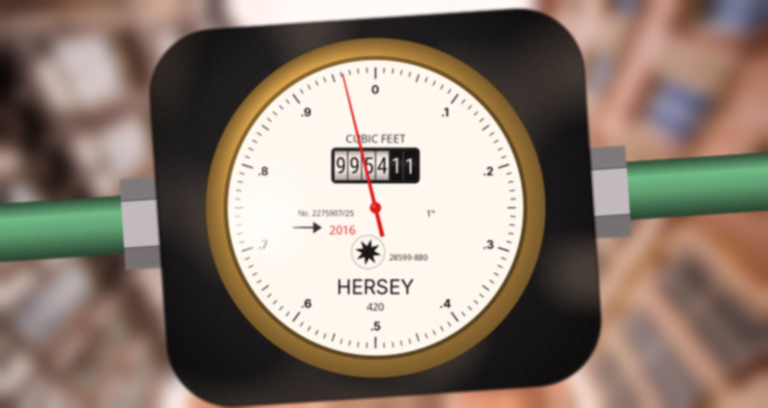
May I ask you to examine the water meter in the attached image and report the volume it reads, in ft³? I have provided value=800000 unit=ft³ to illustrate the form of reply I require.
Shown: value=995410.96 unit=ft³
